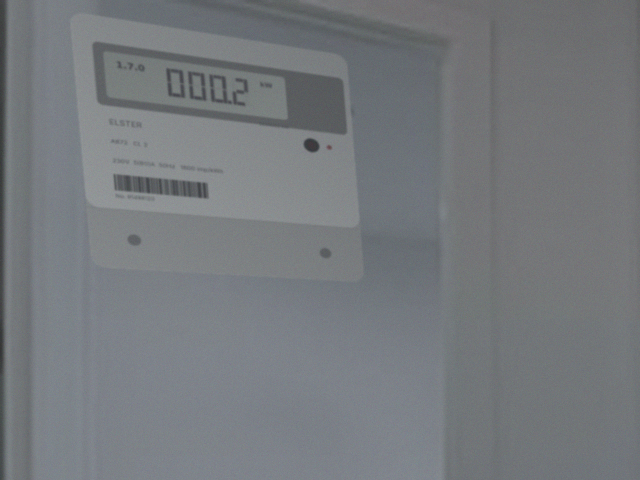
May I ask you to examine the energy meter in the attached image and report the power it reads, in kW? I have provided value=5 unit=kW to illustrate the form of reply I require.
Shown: value=0.2 unit=kW
